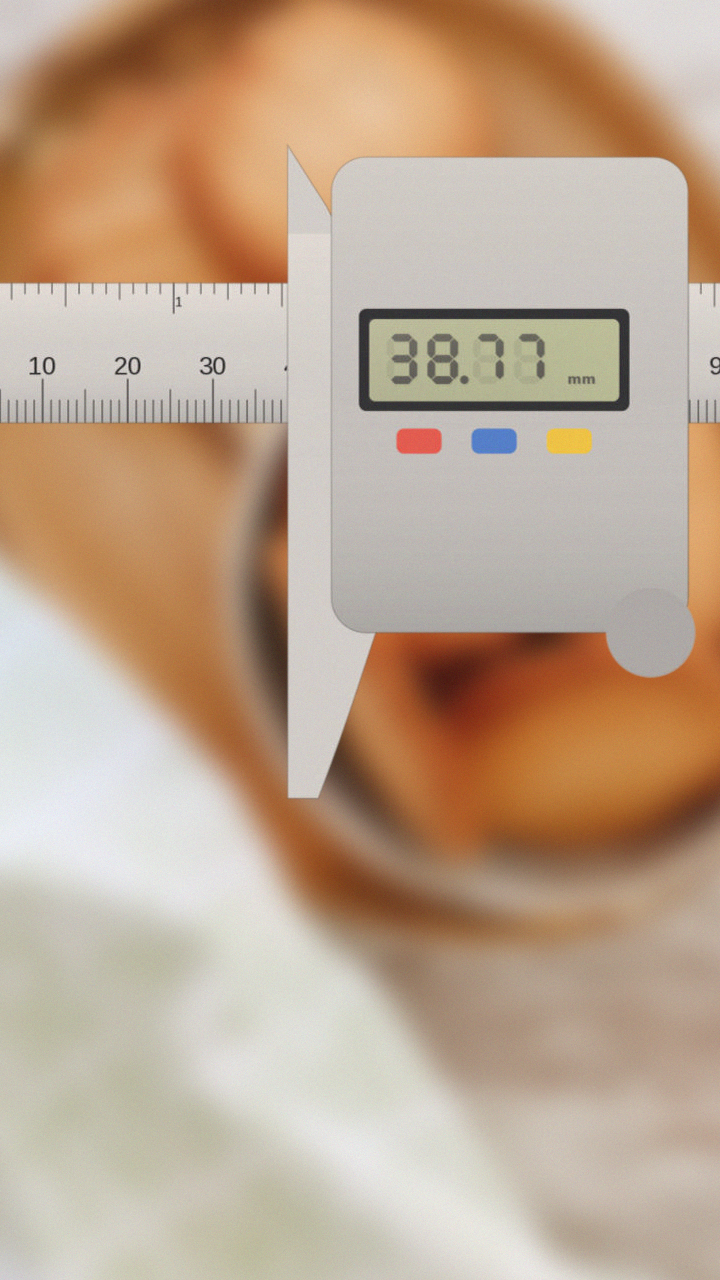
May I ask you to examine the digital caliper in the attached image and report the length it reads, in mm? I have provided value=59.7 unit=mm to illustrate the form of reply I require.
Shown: value=38.77 unit=mm
